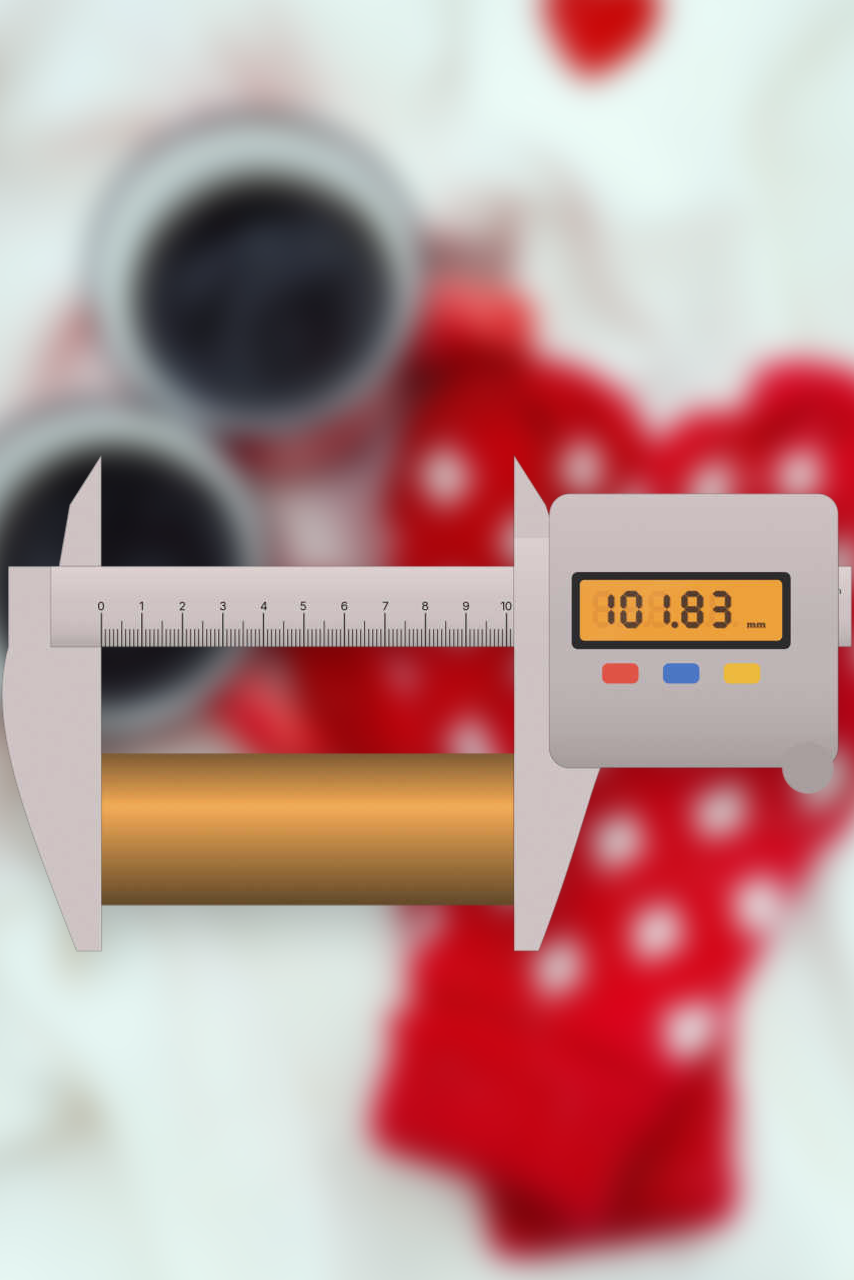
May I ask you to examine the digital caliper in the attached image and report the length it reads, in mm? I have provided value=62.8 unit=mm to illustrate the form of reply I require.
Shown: value=101.83 unit=mm
